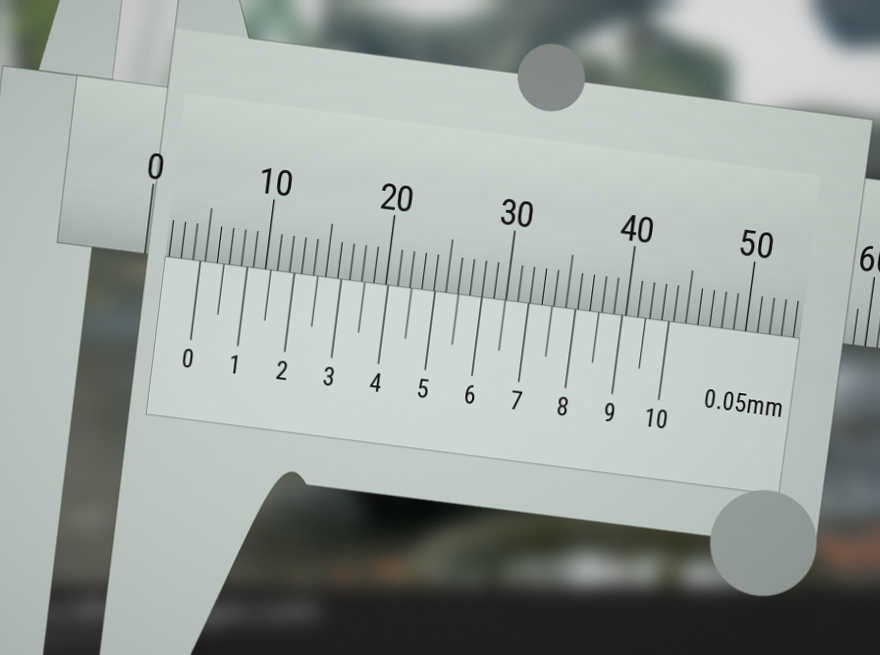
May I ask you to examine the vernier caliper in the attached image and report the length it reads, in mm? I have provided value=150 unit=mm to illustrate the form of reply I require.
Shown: value=4.6 unit=mm
